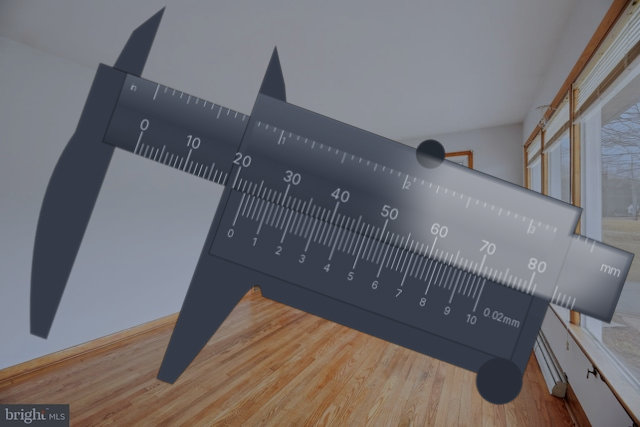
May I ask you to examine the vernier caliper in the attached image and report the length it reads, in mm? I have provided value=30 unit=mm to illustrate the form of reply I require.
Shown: value=22.5 unit=mm
